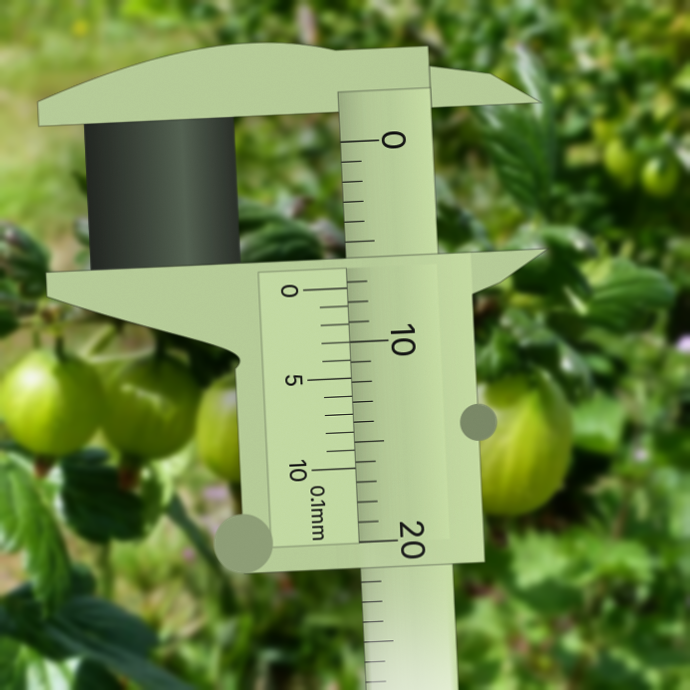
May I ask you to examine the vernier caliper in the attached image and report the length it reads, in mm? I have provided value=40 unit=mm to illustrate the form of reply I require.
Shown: value=7.3 unit=mm
